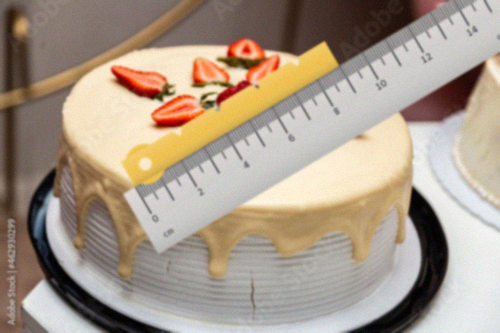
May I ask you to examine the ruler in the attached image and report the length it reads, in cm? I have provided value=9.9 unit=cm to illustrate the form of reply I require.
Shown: value=9 unit=cm
